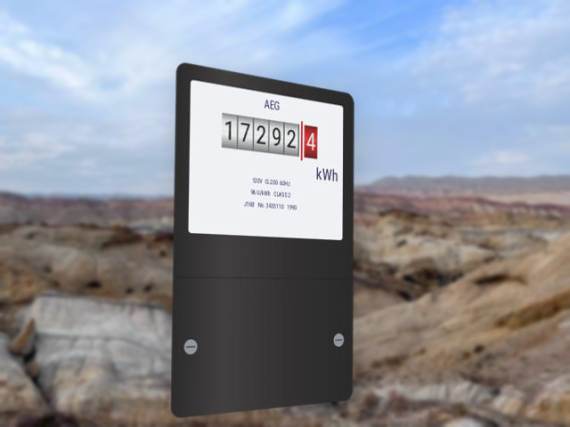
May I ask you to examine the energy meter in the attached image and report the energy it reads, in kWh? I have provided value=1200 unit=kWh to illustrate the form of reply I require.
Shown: value=17292.4 unit=kWh
